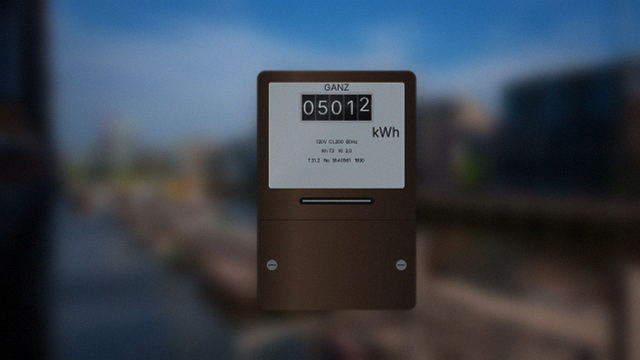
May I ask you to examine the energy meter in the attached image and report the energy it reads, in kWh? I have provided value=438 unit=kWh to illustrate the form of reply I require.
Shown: value=5012 unit=kWh
